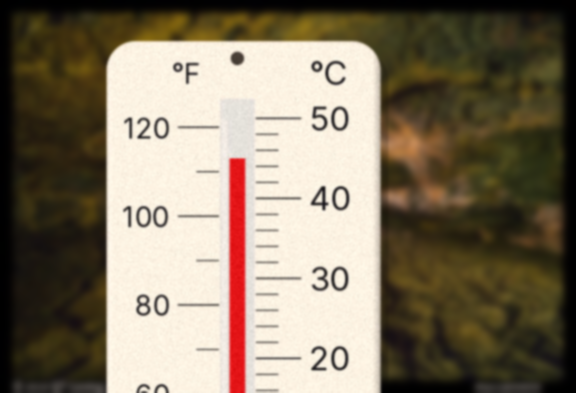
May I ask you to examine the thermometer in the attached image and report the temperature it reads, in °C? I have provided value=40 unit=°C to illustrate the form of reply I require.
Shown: value=45 unit=°C
